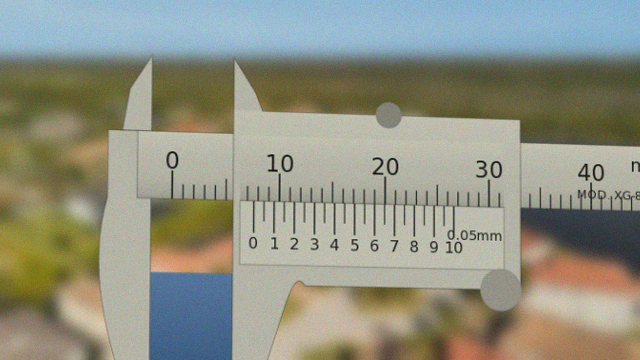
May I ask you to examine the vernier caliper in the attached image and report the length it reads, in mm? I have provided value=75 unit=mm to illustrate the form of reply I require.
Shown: value=7.6 unit=mm
